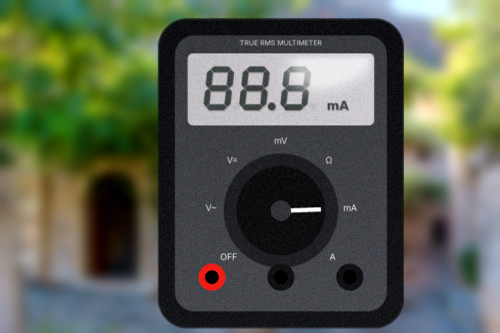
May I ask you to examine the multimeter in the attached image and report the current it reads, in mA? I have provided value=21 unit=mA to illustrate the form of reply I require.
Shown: value=88.8 unit=mA
